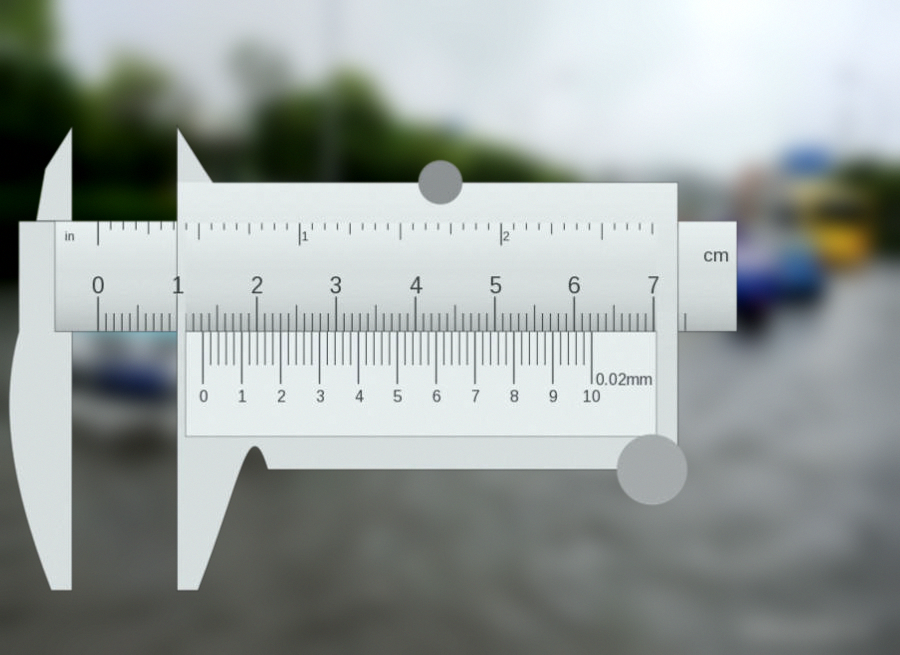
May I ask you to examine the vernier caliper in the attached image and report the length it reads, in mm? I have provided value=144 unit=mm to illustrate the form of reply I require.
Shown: value=13.2 unit=mm
